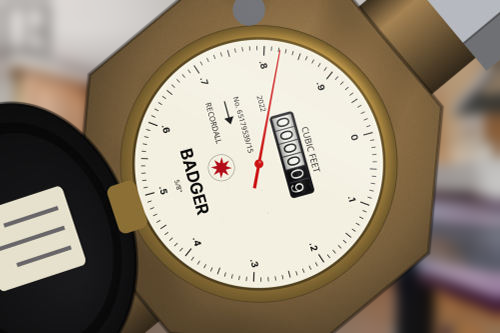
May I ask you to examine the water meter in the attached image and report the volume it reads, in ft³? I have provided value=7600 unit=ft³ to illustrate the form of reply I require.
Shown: value=8.82 unit=ft³
